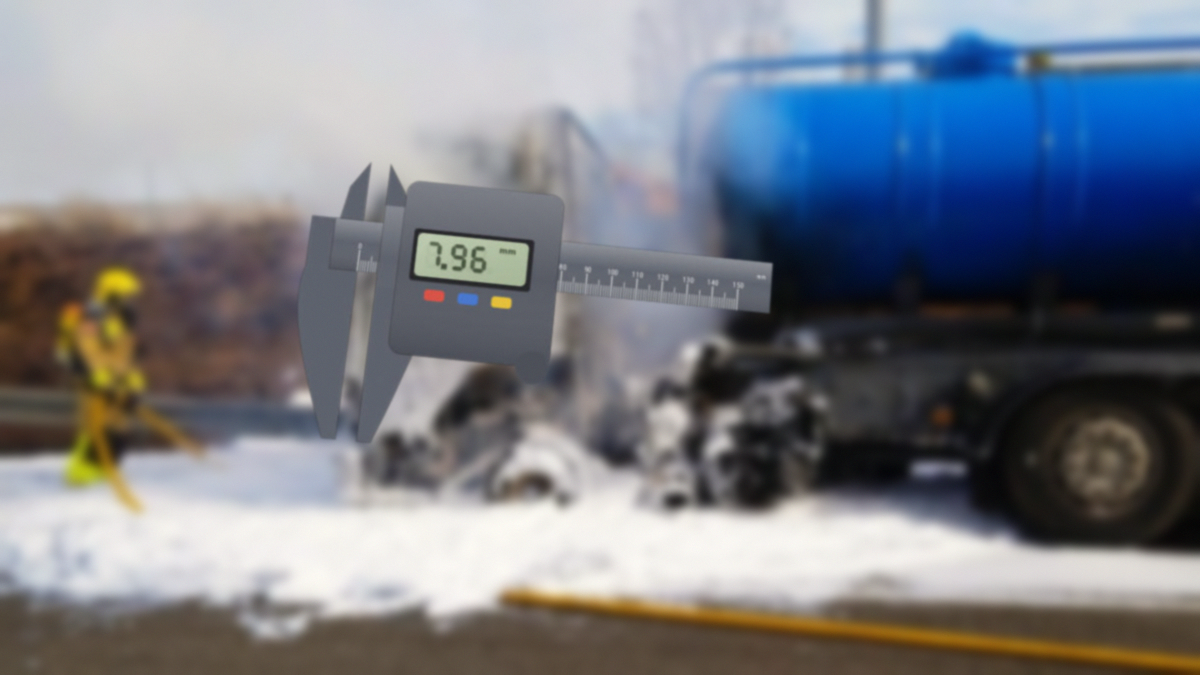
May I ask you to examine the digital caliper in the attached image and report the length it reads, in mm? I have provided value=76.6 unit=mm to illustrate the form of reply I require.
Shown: value=7.96 unit=mm
